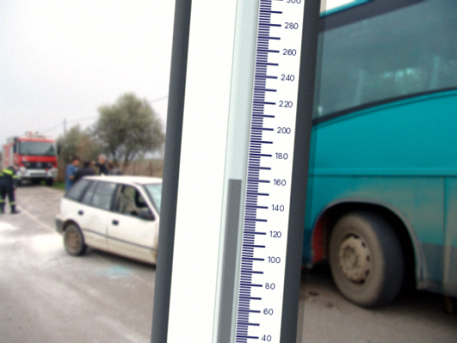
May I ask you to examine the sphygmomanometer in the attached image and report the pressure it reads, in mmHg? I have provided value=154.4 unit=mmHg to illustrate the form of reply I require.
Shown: value=160 unit=mmHg
